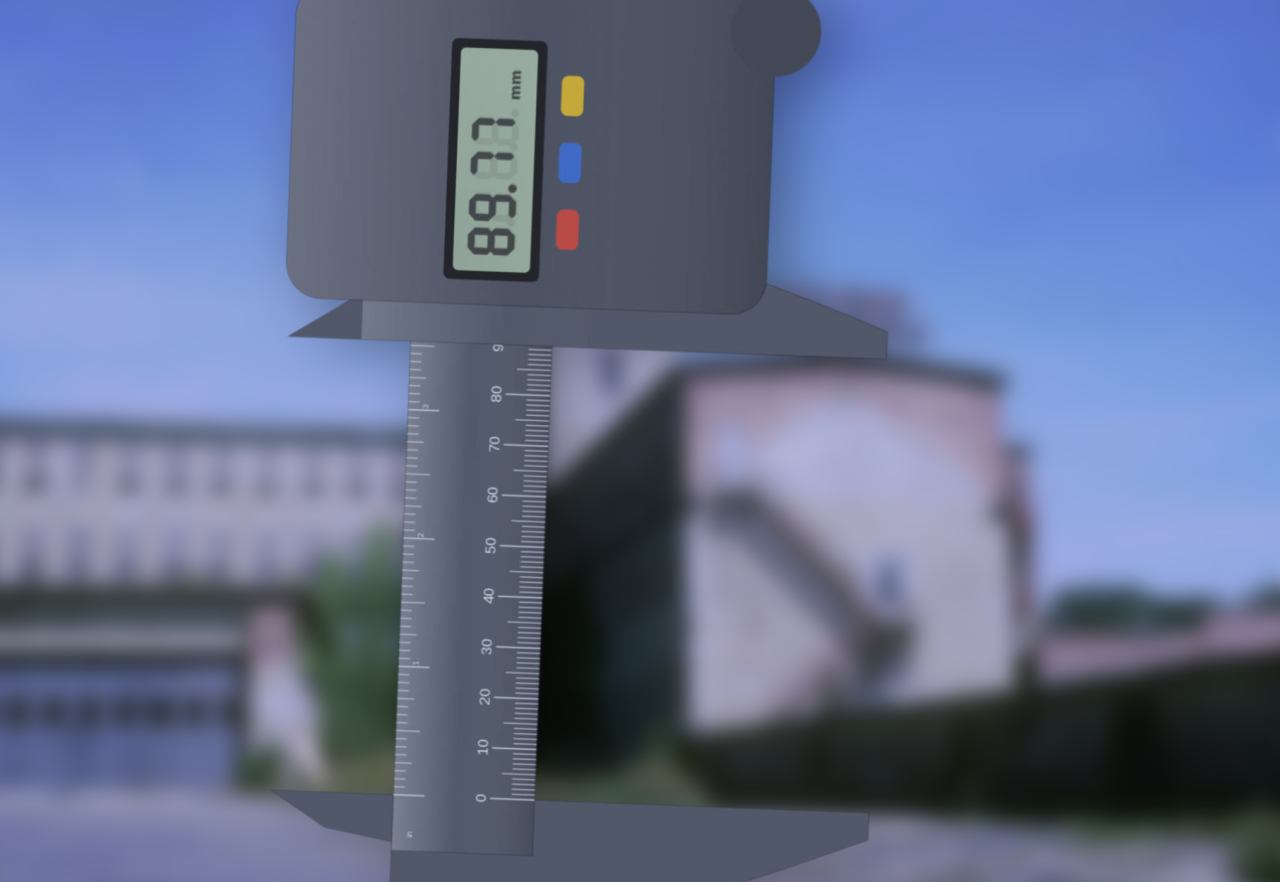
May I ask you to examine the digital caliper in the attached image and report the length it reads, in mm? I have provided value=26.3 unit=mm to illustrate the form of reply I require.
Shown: value=89.77 unit=mm
